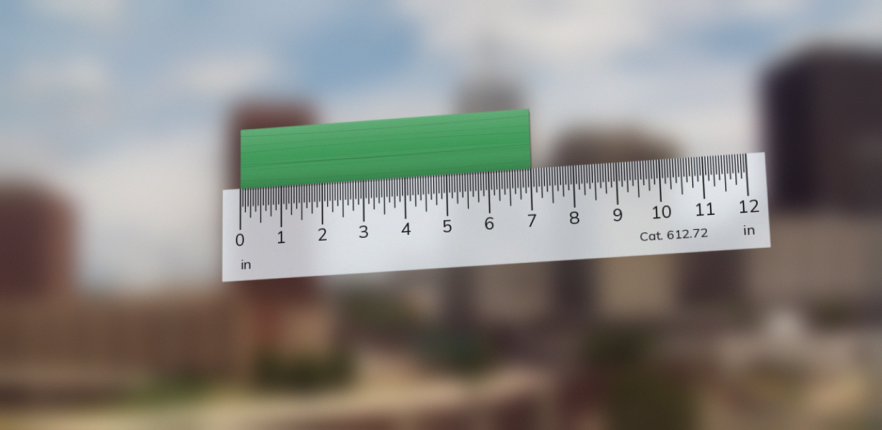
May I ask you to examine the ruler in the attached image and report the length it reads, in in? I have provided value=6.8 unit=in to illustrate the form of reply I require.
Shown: value=7 unit=in
